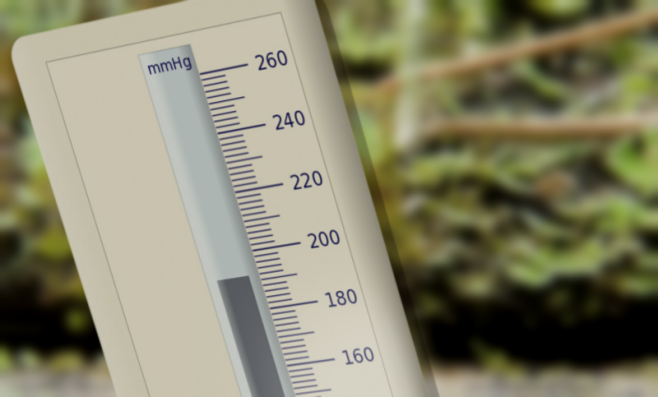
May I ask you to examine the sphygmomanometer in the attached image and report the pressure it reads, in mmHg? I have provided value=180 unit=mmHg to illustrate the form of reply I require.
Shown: value=192 unit=mmHg
